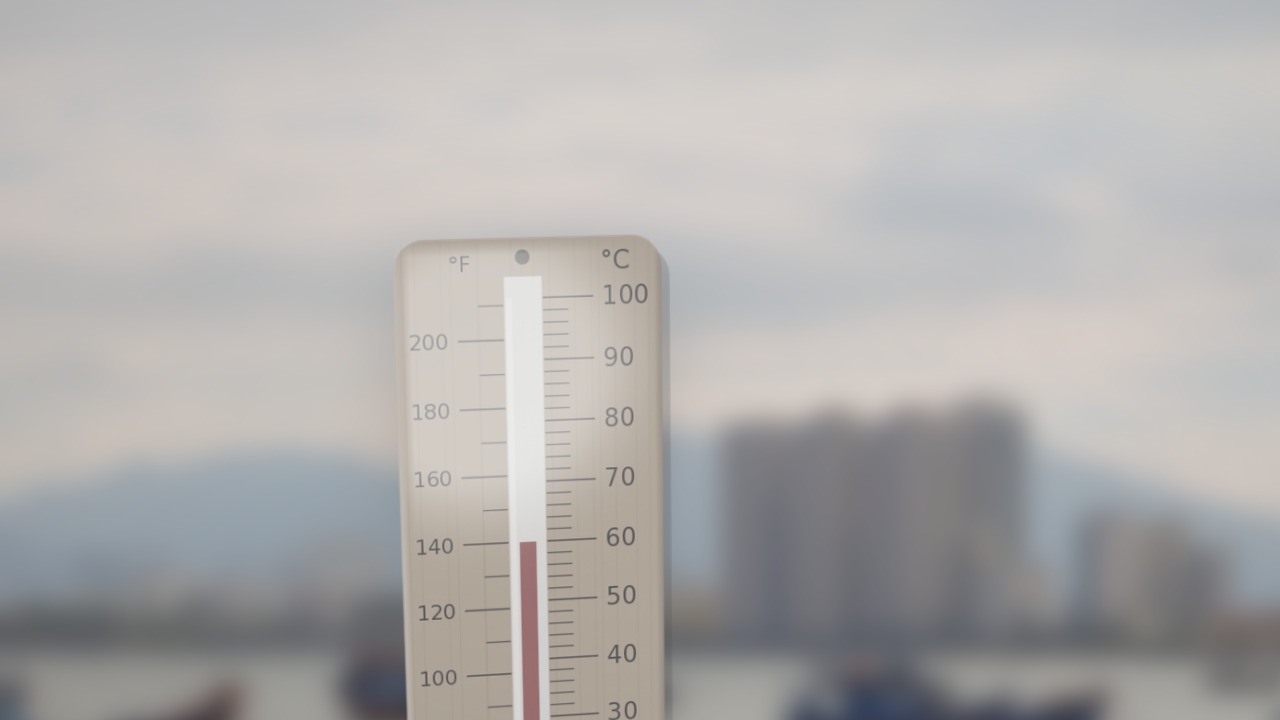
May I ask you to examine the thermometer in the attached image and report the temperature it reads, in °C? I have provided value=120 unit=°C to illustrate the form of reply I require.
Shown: value=60 unit=°C
